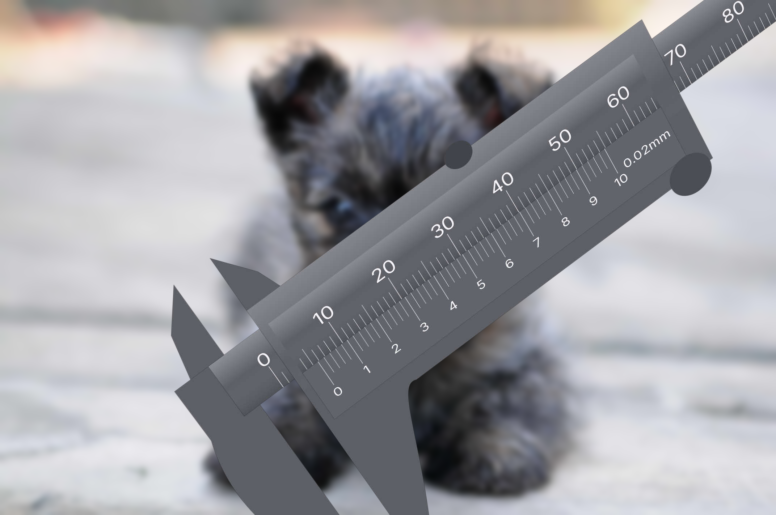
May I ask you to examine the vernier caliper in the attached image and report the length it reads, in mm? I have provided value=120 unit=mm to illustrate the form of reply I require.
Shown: value=5.8 unit=mm
